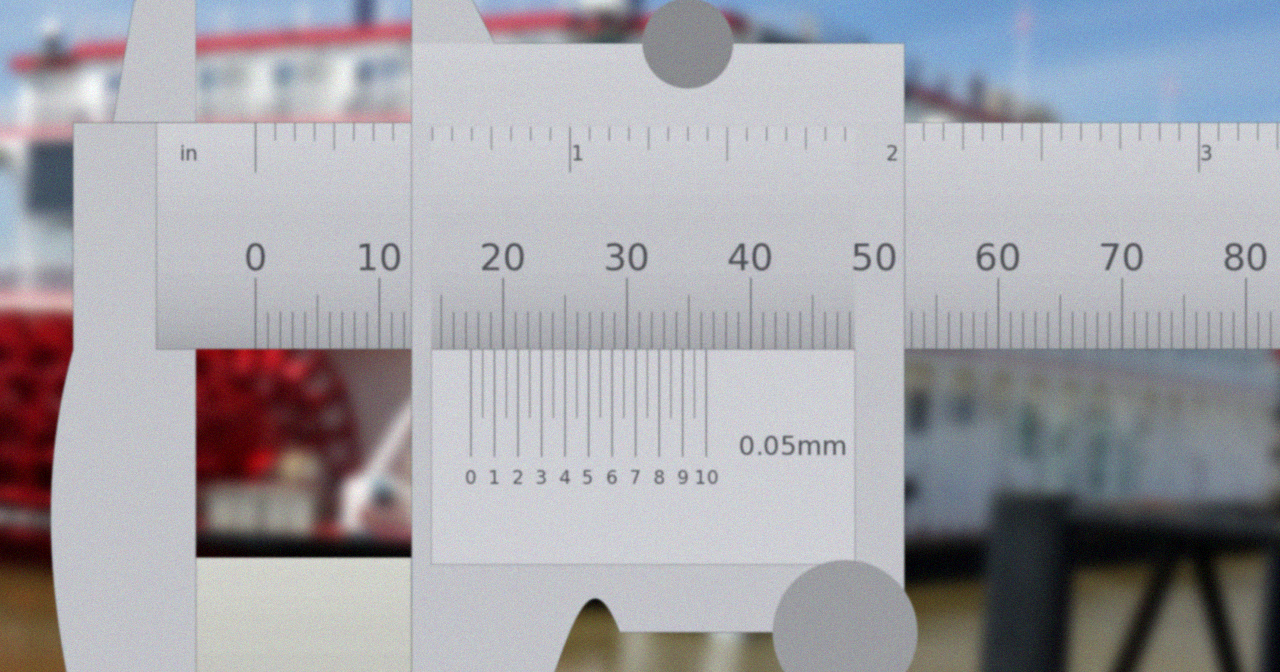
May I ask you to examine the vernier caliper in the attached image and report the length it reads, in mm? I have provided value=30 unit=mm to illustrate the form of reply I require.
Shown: value=17.4 unit=mm
